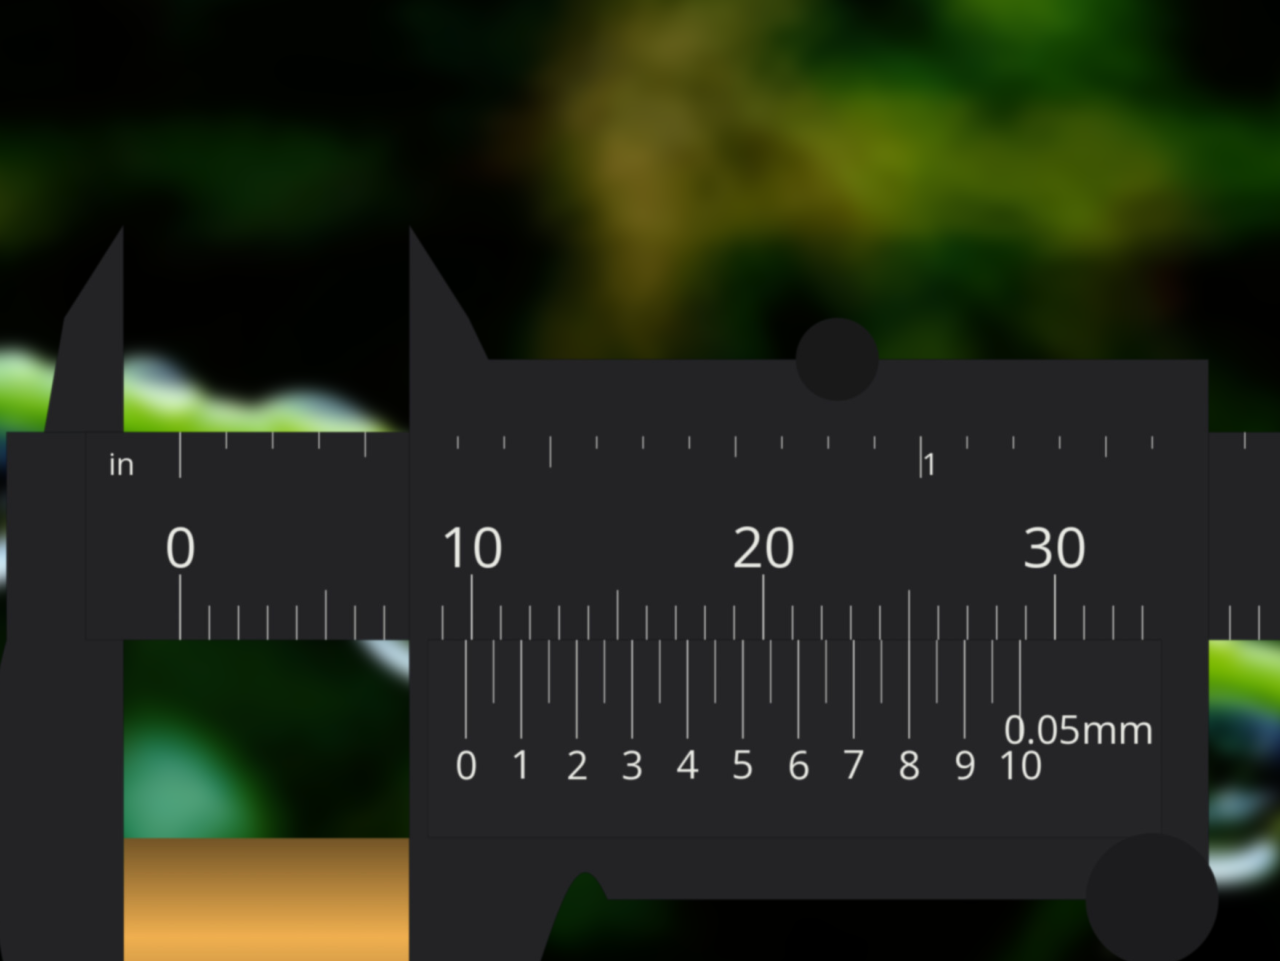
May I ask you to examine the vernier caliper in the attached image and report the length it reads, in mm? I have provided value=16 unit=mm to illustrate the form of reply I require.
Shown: value=9.80 unit=mm
